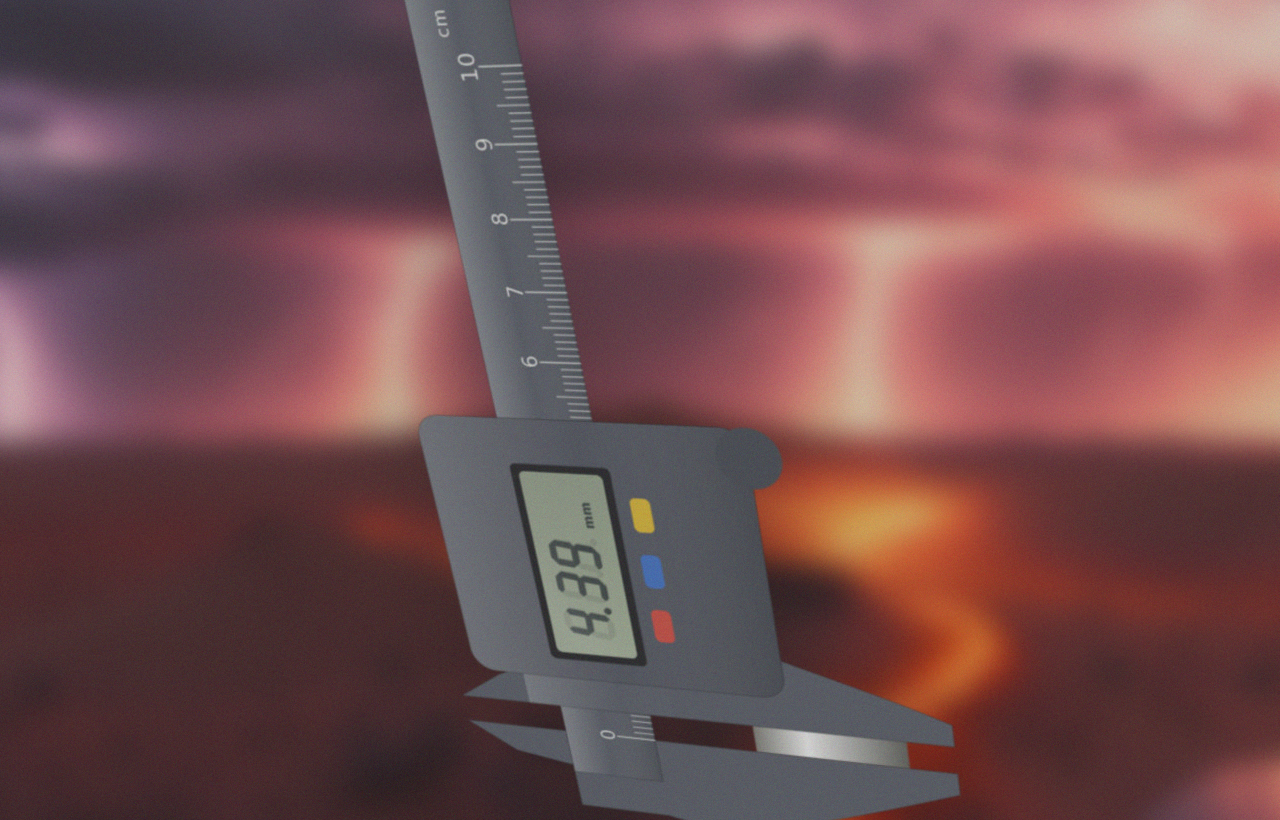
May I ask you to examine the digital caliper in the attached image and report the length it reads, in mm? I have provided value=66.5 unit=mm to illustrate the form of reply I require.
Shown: value=4.39 unit=mm
